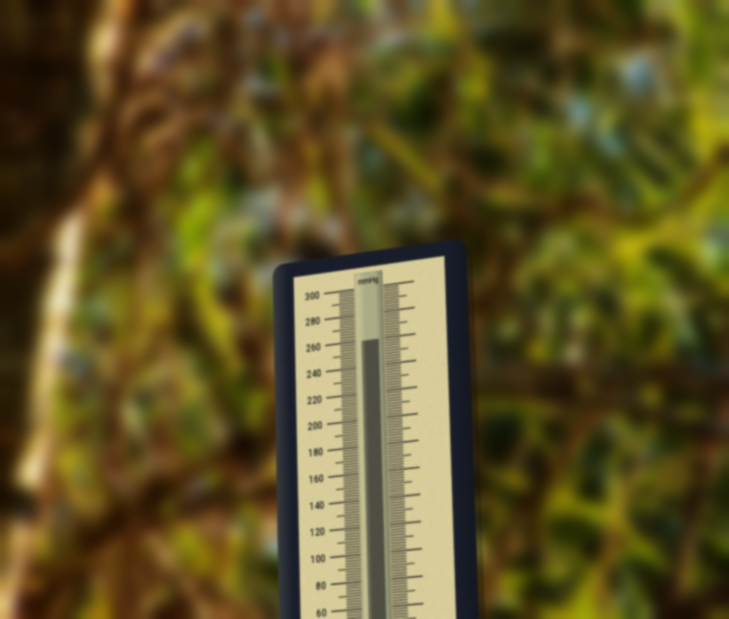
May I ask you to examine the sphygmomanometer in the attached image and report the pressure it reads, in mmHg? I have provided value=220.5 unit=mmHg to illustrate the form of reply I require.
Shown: value=260 unit=mmHg
